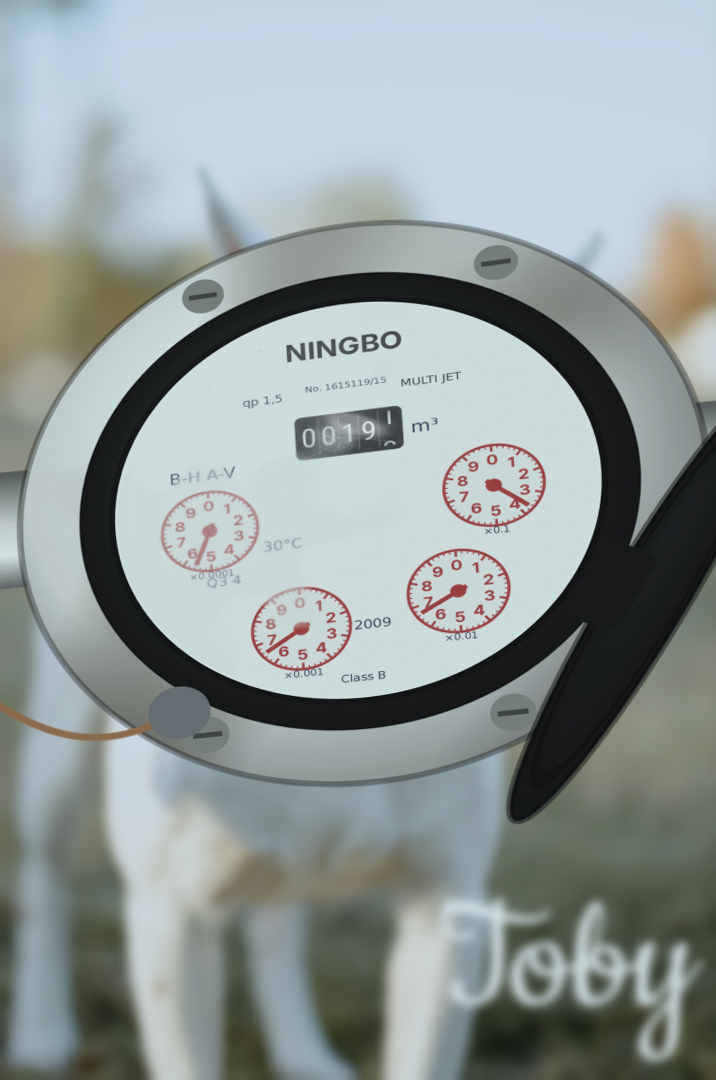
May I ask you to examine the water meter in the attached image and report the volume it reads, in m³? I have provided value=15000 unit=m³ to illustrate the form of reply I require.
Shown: value=191.3665 unit=m³
